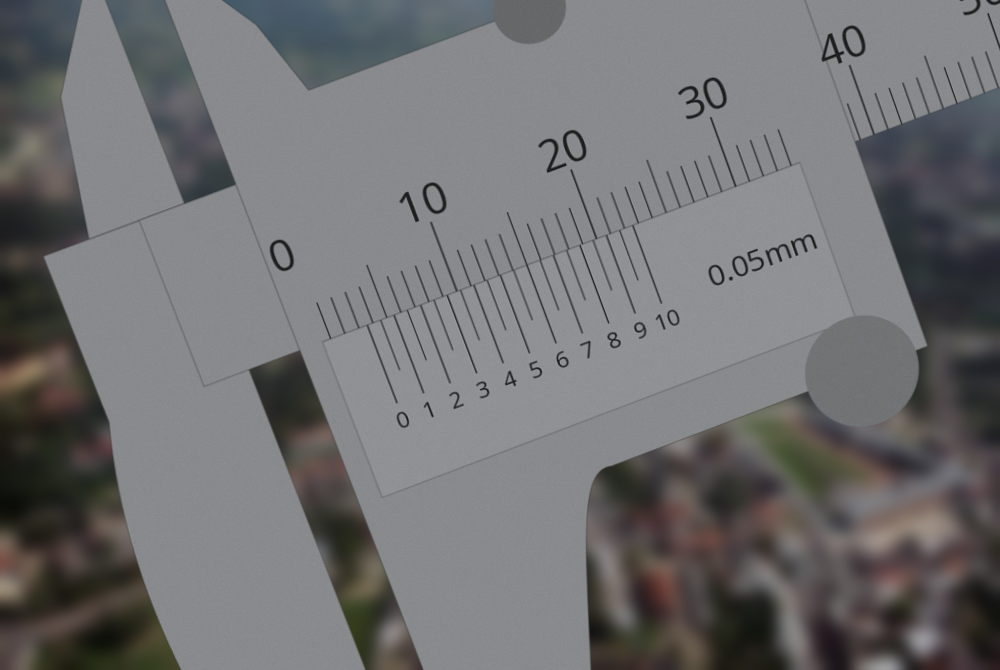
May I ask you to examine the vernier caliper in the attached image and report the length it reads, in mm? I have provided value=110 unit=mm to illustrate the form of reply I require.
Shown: value=3.6 unit=mm
